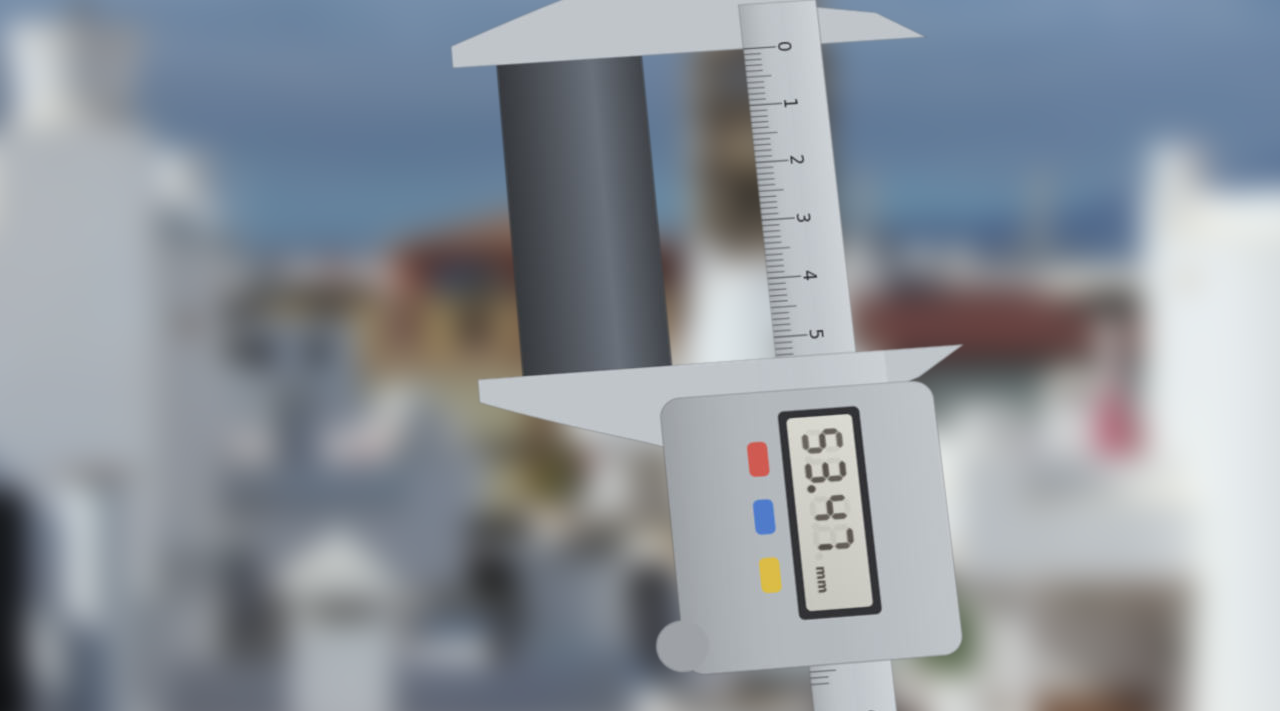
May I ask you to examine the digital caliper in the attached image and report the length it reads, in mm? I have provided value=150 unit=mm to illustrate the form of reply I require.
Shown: value=53.47 unit=mm
